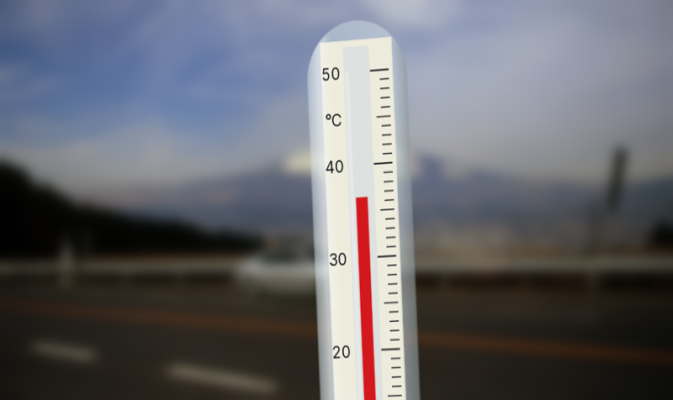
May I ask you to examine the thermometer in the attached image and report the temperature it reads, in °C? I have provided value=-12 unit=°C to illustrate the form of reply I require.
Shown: value=36.5 unit=°C
